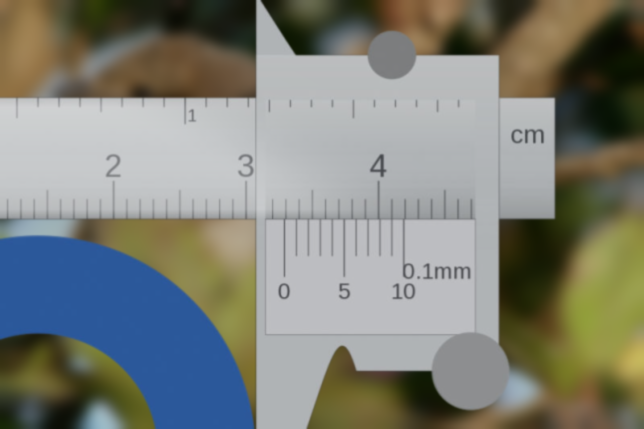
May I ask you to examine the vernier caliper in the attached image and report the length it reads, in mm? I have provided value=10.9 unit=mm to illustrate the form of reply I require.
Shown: value=32.9 unit=mm
